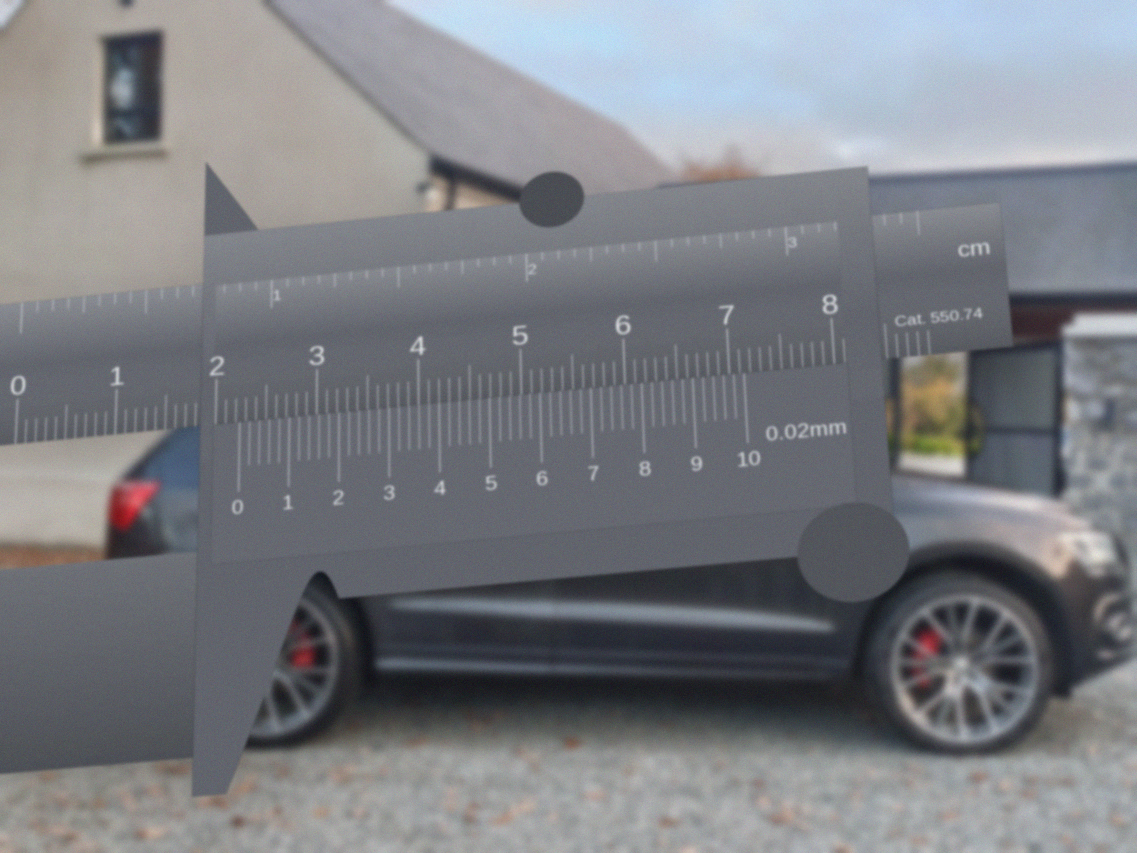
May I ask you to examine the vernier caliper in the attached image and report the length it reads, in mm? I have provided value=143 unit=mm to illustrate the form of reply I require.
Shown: value=22.4 unit=mm
